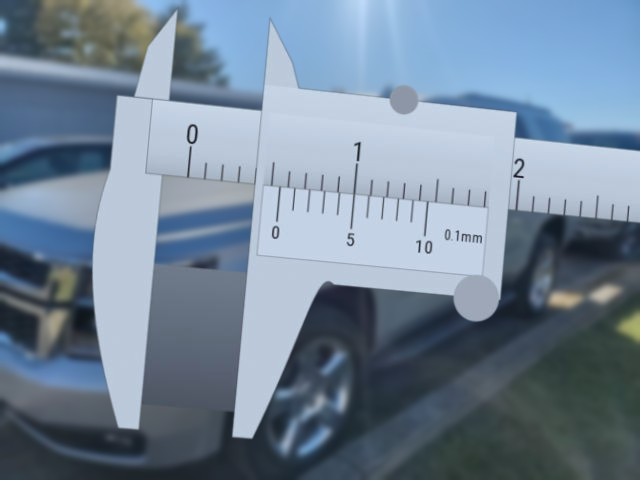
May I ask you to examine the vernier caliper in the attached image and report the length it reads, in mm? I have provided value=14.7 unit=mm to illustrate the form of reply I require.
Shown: value=5.5 unit=mm
